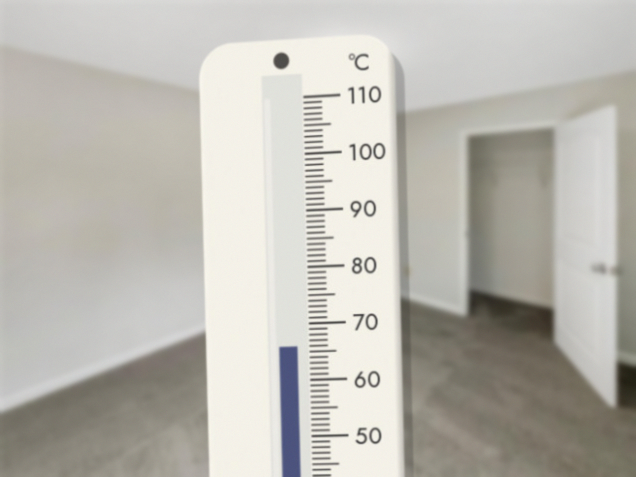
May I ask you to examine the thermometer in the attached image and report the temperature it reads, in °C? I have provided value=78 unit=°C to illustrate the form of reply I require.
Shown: value=66 unit=°C
